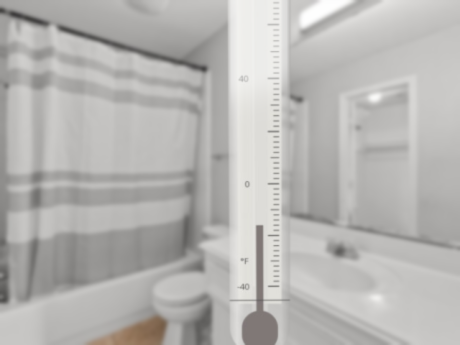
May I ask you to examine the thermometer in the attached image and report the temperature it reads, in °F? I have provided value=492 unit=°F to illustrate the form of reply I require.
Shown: value=-16 unit=°F
